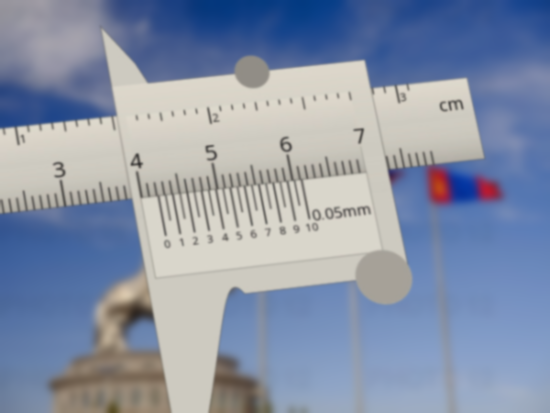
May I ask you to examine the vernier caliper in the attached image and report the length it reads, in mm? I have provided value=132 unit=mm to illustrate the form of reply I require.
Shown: value=42.2 unit=mm
